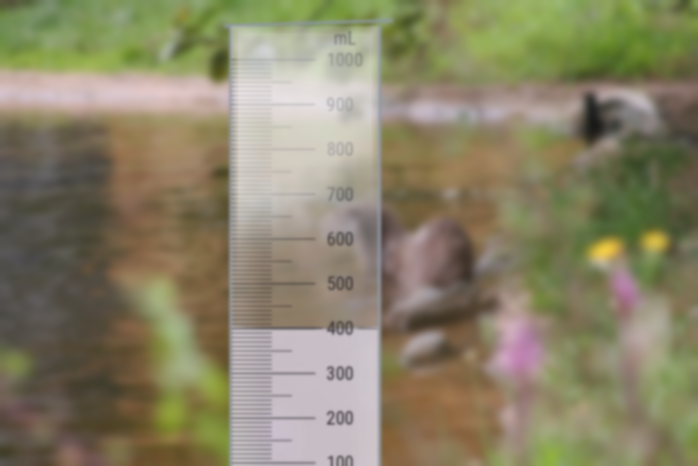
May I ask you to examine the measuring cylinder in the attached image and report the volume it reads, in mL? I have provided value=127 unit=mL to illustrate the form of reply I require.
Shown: value=400 unit=mL
